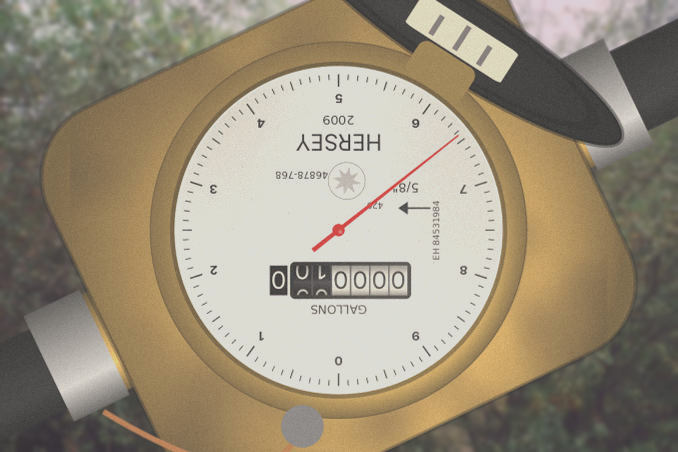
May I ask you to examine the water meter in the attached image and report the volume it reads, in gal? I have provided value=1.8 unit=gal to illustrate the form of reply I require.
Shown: value=96.4 unit=gal
